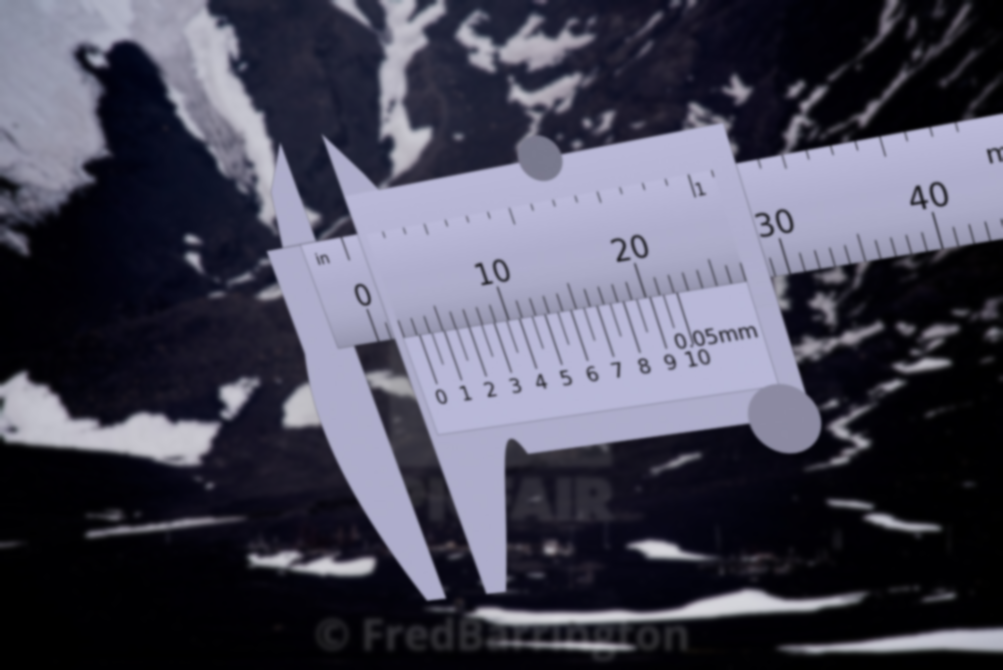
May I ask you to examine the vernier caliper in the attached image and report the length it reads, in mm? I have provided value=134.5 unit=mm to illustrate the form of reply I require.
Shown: value=3.2 unit=mm
